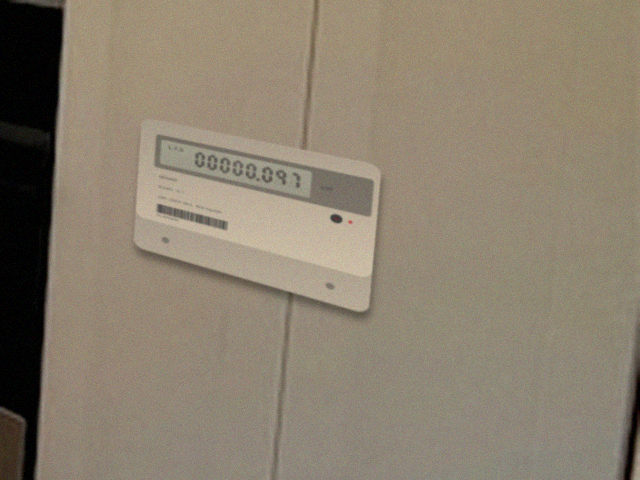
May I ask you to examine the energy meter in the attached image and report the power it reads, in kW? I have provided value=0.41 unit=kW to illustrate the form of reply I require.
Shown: value=0.097 unit=kW
